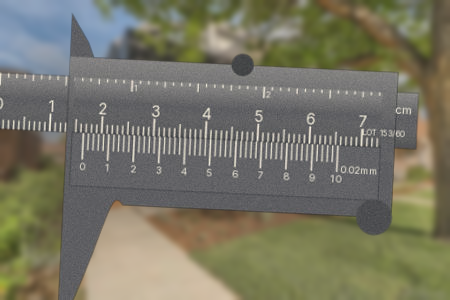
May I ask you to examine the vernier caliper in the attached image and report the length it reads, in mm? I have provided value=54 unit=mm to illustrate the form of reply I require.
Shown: value=16.5 unit=mm
